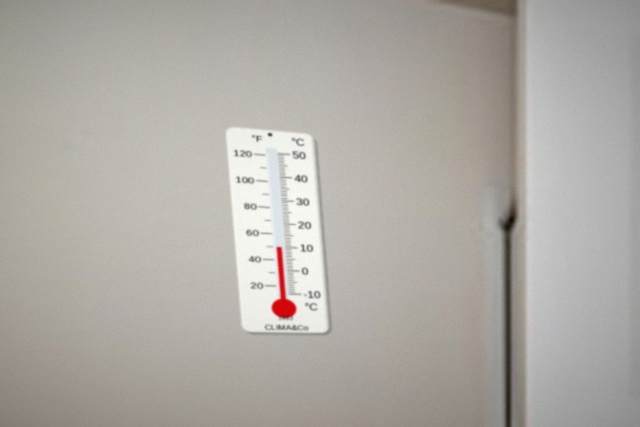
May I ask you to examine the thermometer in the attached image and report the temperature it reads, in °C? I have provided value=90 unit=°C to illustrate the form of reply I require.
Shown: value=10 unit=°C
